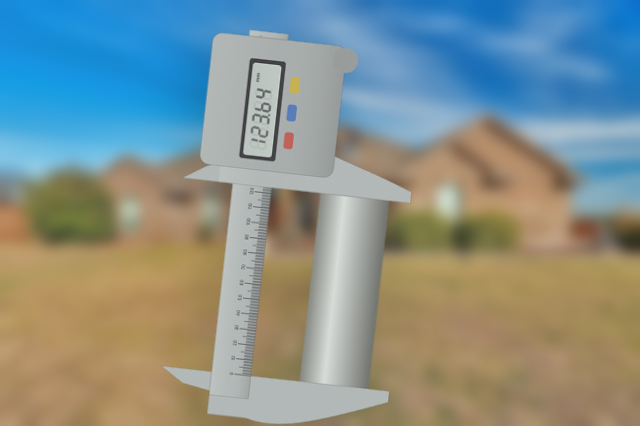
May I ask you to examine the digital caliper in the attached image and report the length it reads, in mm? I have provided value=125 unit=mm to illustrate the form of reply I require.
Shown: value=123.64 unit=mm
